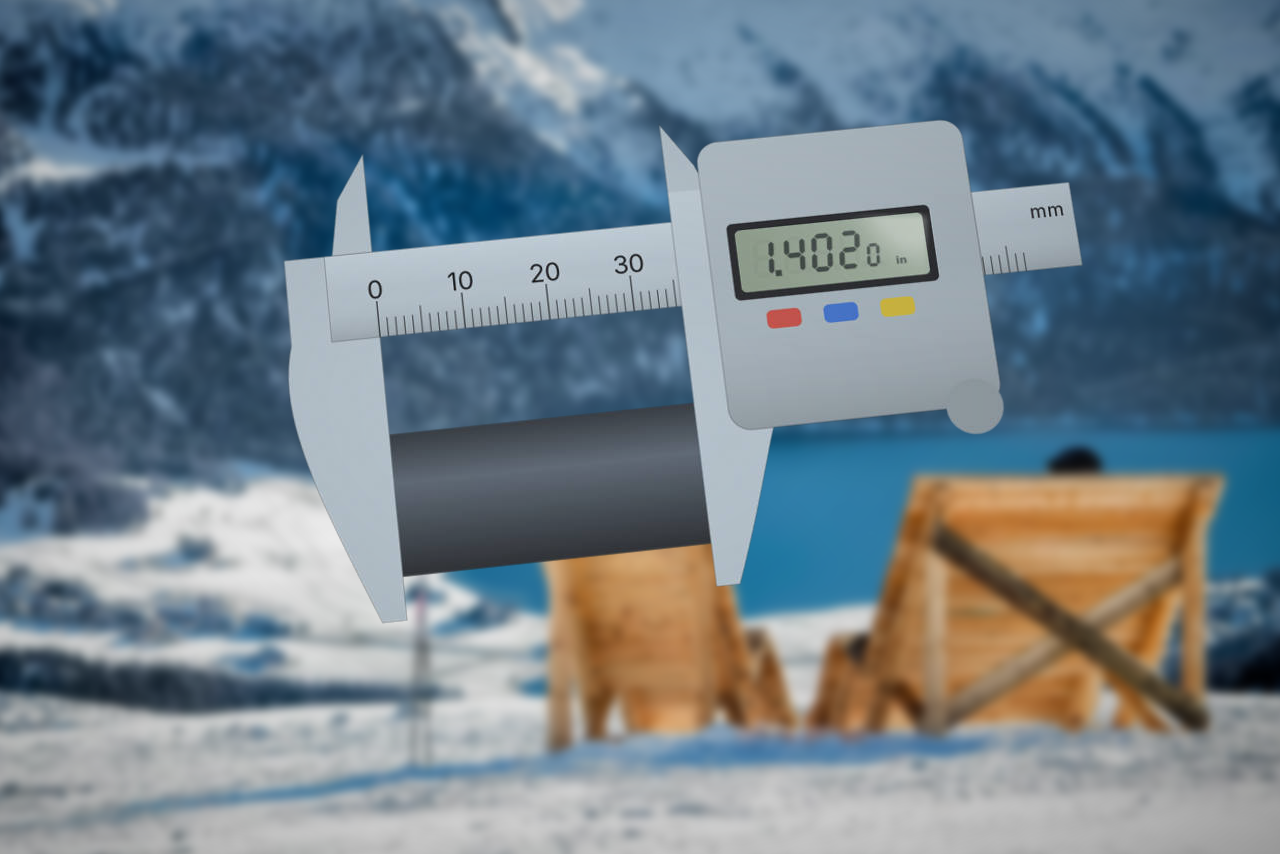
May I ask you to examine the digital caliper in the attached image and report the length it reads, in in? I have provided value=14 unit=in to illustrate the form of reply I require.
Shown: value=1.4020 unit=in
